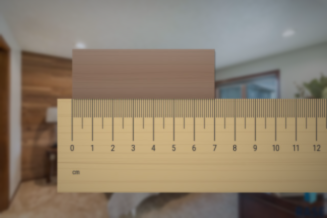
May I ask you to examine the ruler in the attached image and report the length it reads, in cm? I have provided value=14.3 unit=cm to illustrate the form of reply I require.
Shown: value=7 unit=cm
